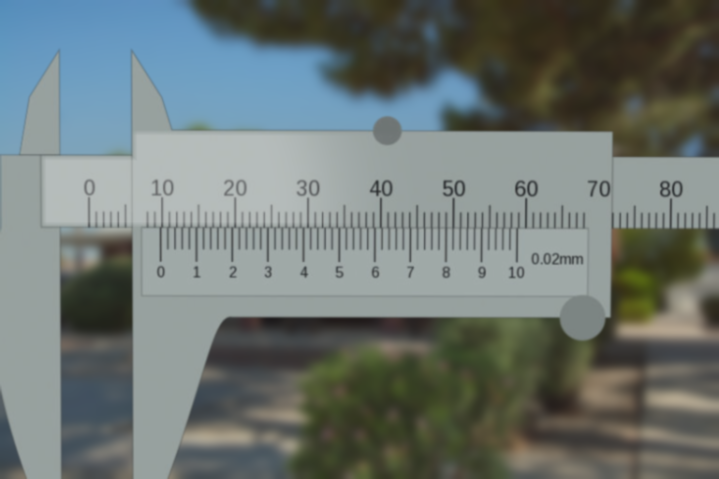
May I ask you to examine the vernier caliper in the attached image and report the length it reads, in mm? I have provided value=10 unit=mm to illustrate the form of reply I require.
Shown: value=9.8 unit=mm
